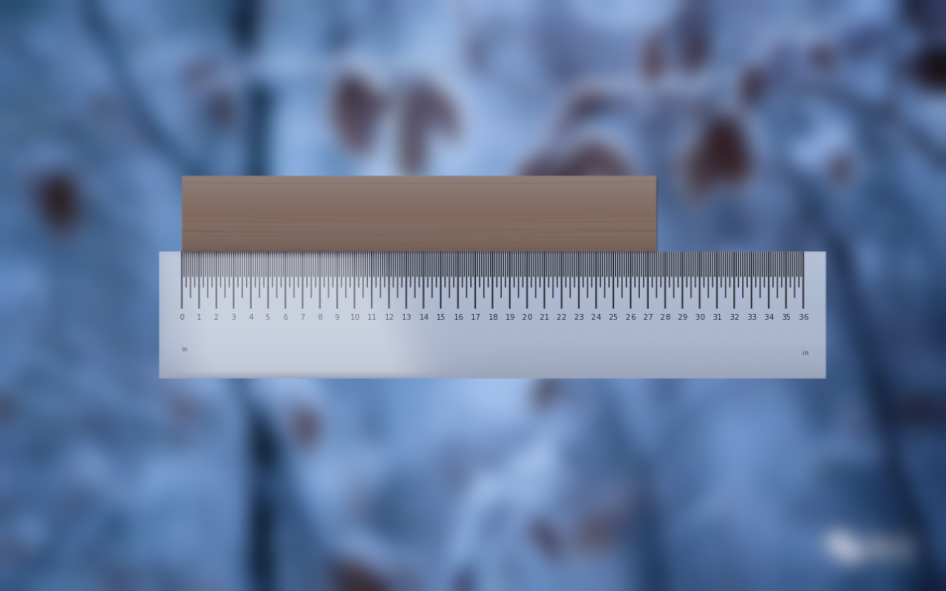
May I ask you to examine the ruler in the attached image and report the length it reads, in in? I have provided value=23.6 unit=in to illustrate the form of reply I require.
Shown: value=27.5 unit=in
